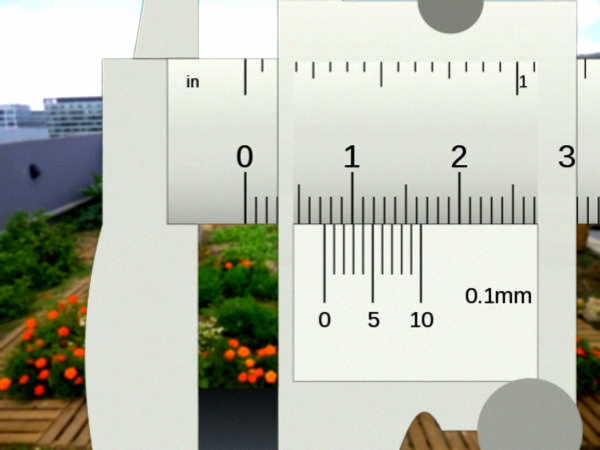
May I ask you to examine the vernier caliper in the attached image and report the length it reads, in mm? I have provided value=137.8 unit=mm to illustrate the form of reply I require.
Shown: value=7.4 unit=mm
